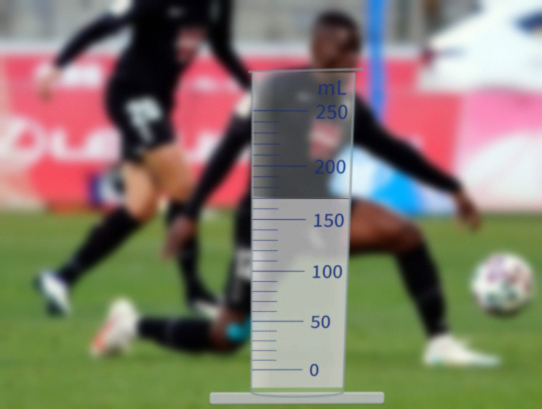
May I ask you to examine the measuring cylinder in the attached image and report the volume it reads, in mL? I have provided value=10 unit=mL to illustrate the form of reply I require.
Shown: value=170 unit=mL
